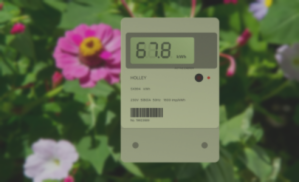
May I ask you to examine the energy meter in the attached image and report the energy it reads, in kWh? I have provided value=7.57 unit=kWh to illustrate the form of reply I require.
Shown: value=67.8 unit=kWh
